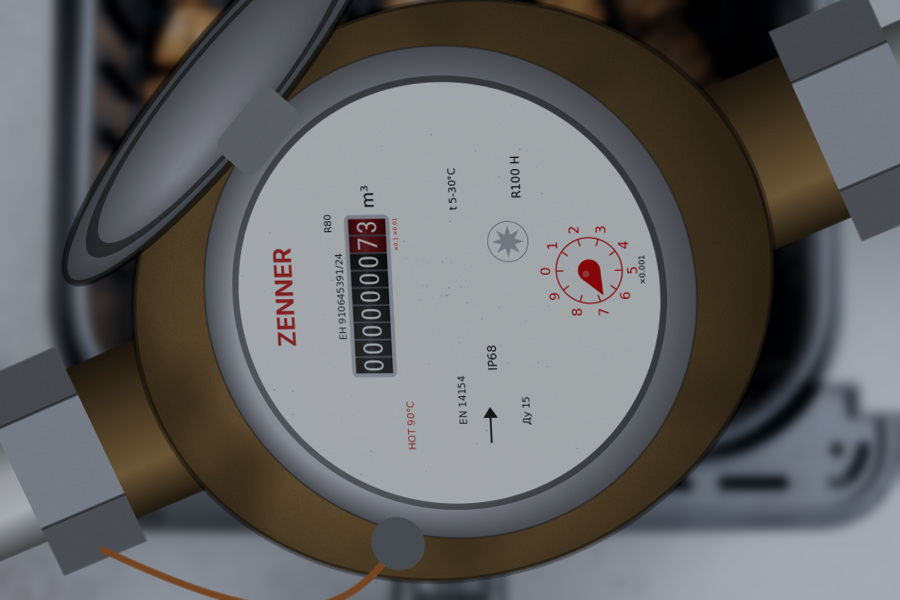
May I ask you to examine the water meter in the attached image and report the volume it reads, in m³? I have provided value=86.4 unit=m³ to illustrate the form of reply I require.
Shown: value=0.736 unit=m³
